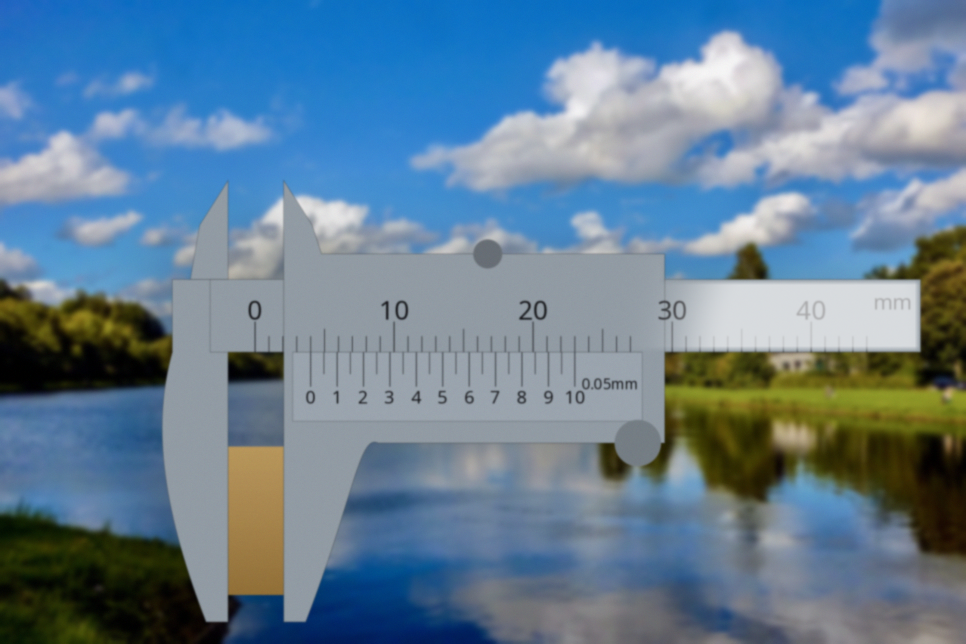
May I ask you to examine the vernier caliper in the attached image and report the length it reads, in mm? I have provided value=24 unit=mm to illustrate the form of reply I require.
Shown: value=4.0 unit=mm
